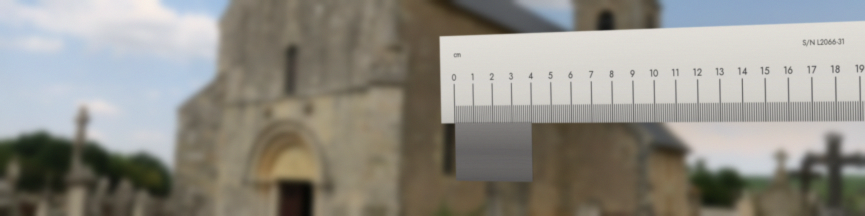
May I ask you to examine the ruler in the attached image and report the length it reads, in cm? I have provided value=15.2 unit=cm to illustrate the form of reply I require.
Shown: value=4 unit=cm
